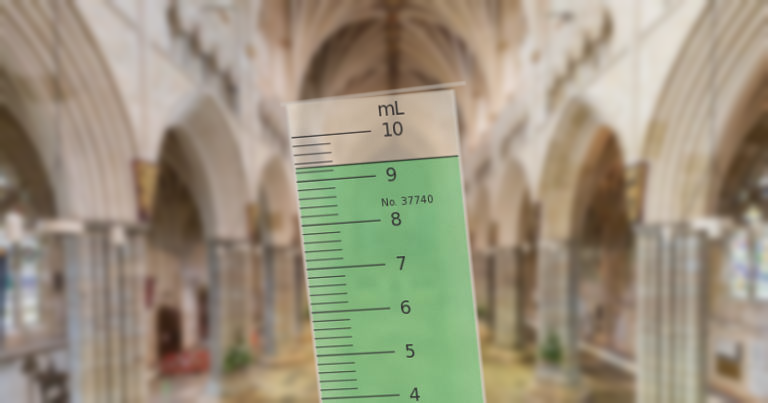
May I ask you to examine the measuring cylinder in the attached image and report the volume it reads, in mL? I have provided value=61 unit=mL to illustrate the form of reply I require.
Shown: value=9.3 unit=mL
